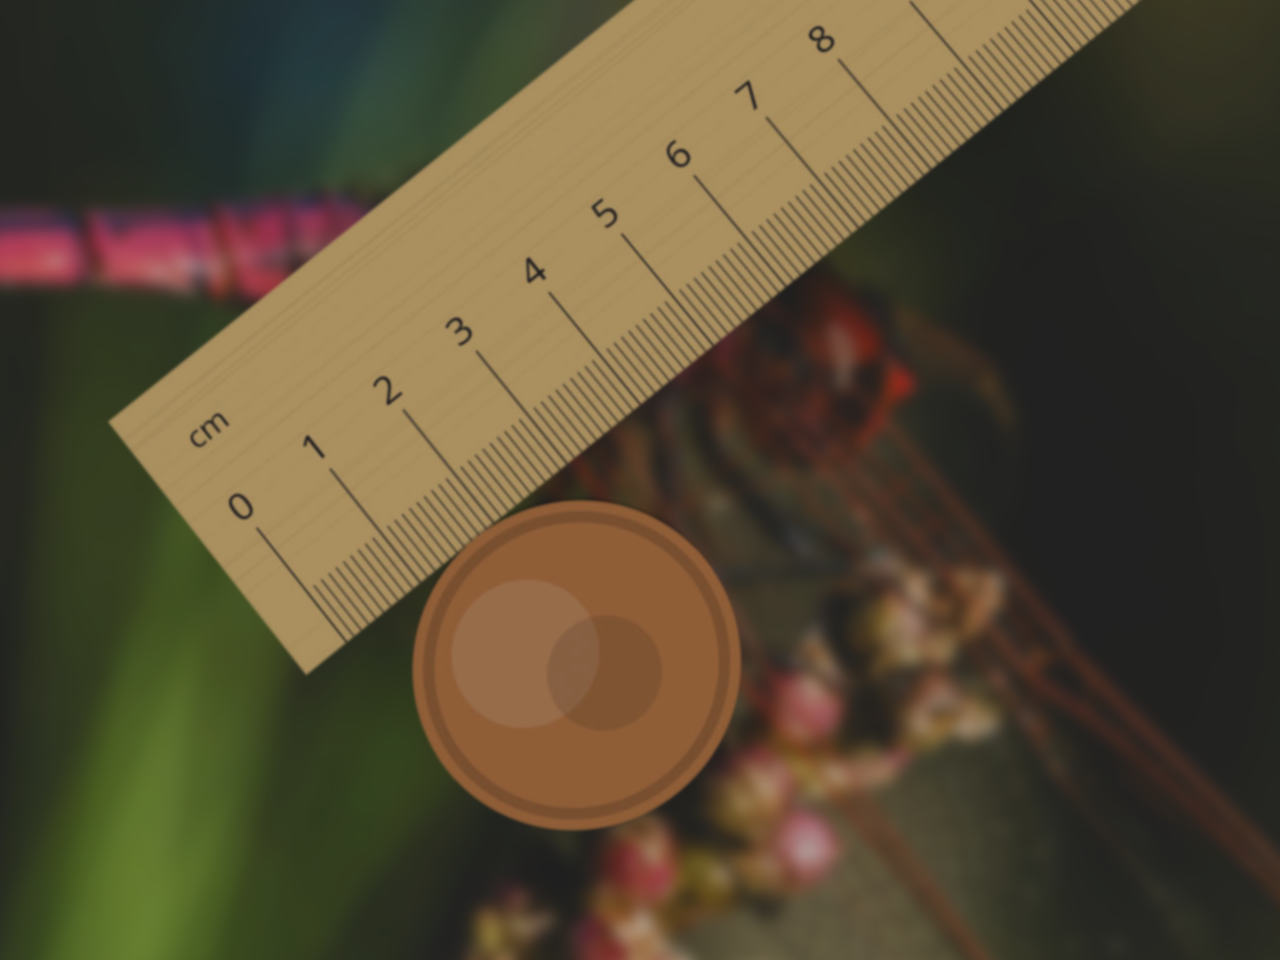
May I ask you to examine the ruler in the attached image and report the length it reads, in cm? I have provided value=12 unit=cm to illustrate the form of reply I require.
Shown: value=3.5 unit=cm
